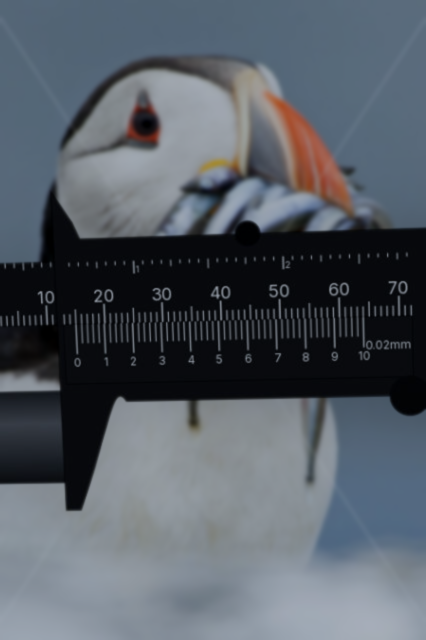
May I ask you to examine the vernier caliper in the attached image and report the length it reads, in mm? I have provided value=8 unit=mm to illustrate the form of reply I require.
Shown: value=15.0 unit=mm
